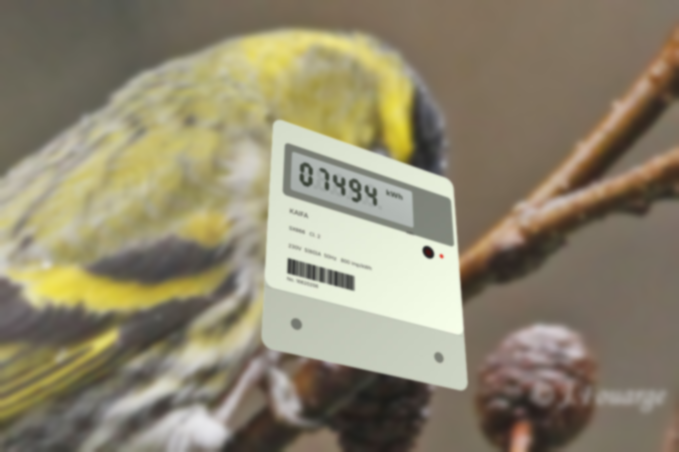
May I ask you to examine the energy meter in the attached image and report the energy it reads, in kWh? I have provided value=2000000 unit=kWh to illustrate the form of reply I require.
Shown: value=7494 unit=kWh
